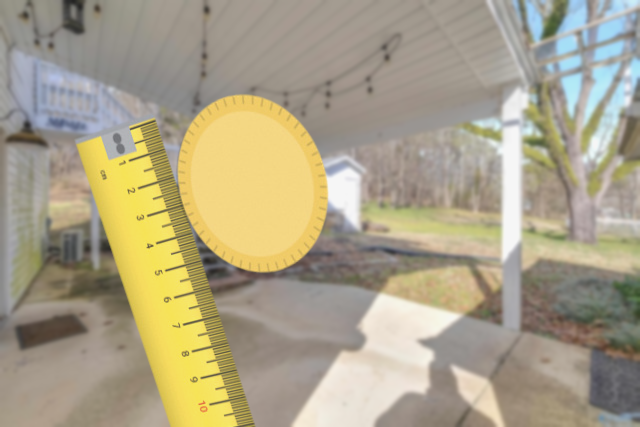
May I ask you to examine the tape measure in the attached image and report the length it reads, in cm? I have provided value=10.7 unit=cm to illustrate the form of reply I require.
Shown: value=6 unit=cm
